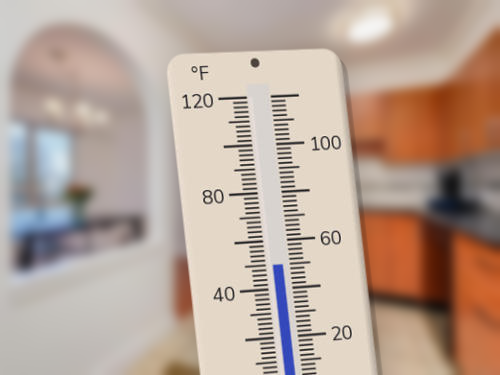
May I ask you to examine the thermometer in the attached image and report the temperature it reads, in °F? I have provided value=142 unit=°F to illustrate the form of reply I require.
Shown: value=50 unit=°F
